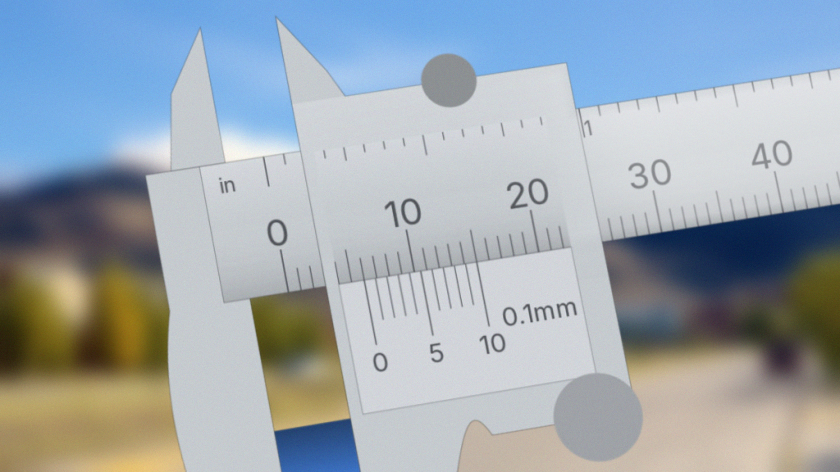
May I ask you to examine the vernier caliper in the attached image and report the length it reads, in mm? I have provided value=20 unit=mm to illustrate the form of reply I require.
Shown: value=6.0 unit=mm
